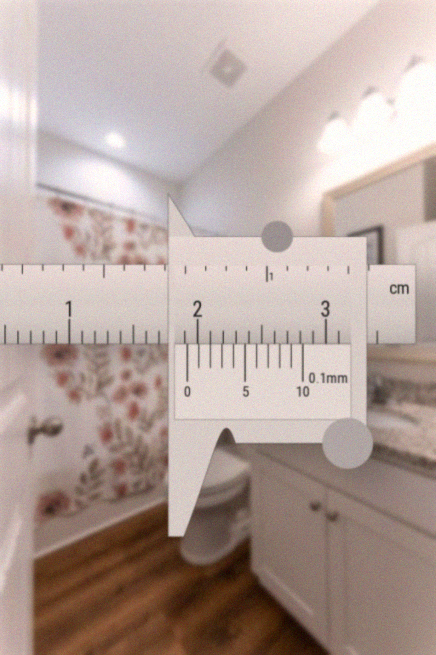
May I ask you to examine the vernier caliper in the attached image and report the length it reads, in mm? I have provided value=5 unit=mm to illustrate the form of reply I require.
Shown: value=19.2 unit=mm
